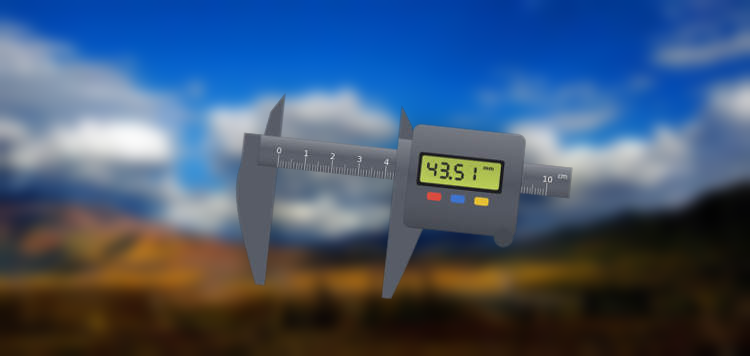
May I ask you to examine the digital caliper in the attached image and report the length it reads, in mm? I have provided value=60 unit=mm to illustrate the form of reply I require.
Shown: value=43.51 unit=mm
